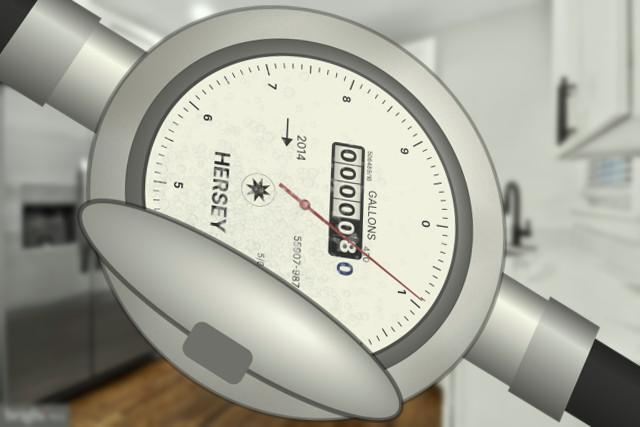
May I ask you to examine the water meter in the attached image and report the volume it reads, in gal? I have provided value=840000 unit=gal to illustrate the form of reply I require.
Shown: value=80.9 unit=gal
